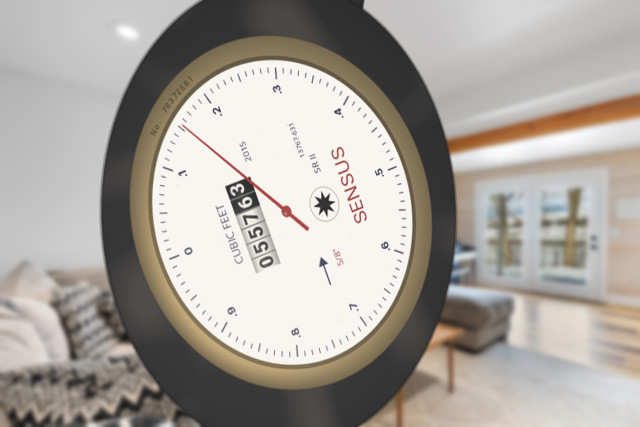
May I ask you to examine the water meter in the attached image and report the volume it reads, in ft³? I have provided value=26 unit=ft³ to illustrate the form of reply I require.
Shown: value=55763.15 unit=ft³
